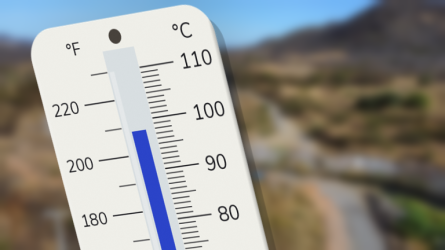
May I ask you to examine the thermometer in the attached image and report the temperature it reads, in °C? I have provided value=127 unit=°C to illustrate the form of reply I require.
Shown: value=98 unit=°C
